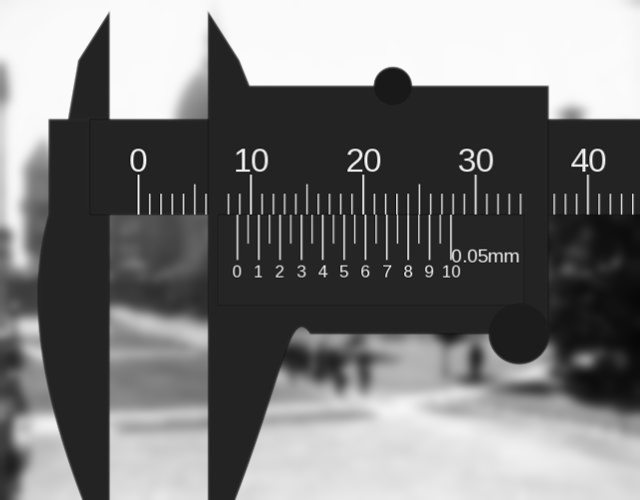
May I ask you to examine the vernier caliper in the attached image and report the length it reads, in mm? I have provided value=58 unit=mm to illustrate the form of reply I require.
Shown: value=8.8 unit=mm
